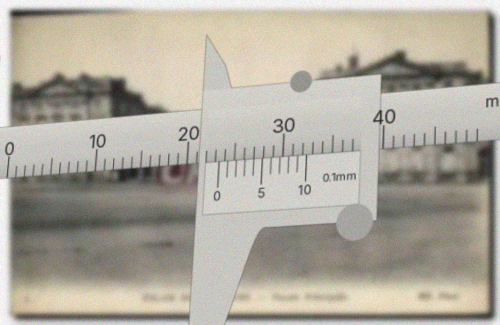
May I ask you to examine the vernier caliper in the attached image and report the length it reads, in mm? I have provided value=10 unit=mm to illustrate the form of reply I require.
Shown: value=23.4 unit=mm
